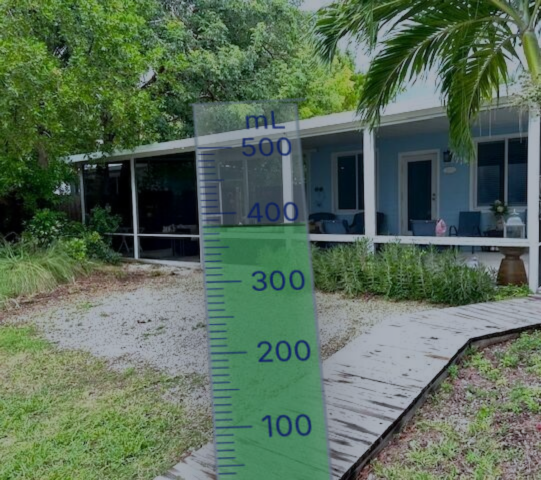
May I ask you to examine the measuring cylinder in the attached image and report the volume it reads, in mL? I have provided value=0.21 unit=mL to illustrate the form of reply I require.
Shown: value=380 unit=mL
